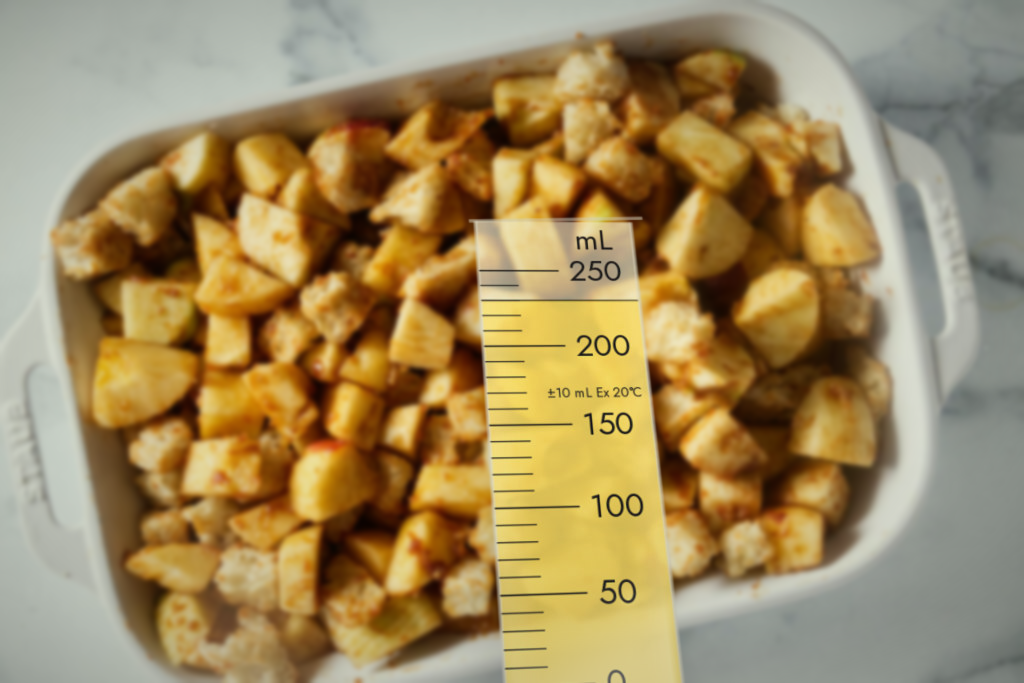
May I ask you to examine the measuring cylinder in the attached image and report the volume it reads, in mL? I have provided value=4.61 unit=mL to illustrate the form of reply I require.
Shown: value=230 unit=mL
